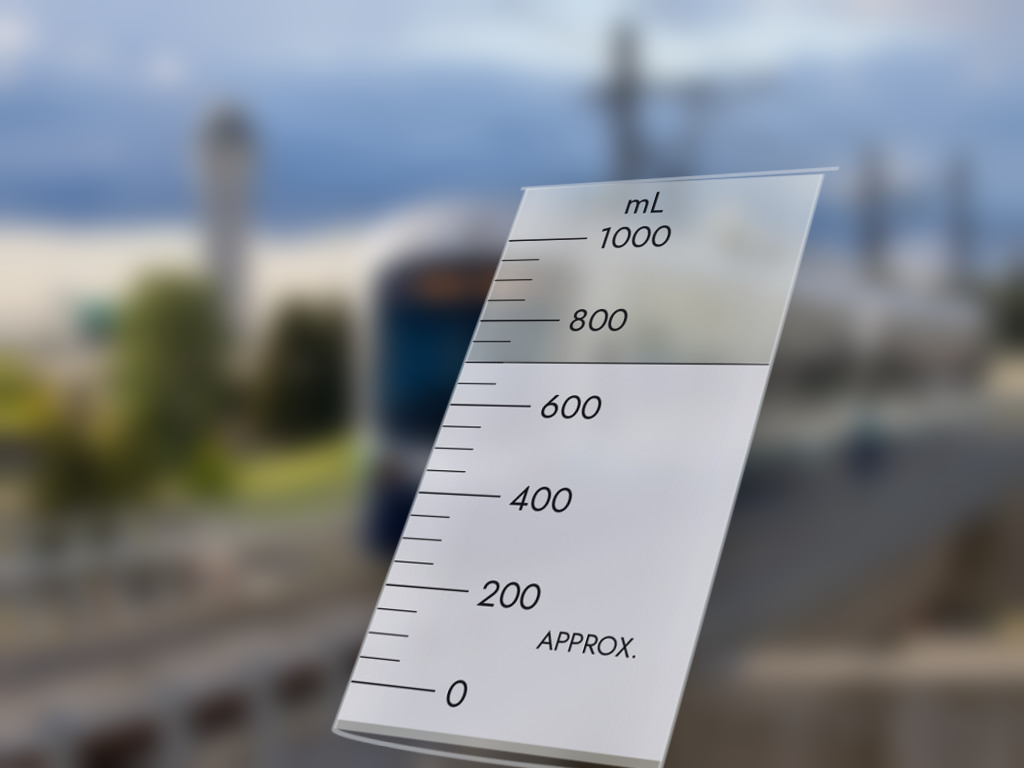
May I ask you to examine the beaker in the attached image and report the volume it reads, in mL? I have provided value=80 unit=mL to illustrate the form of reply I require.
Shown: value=700 unit=mL
